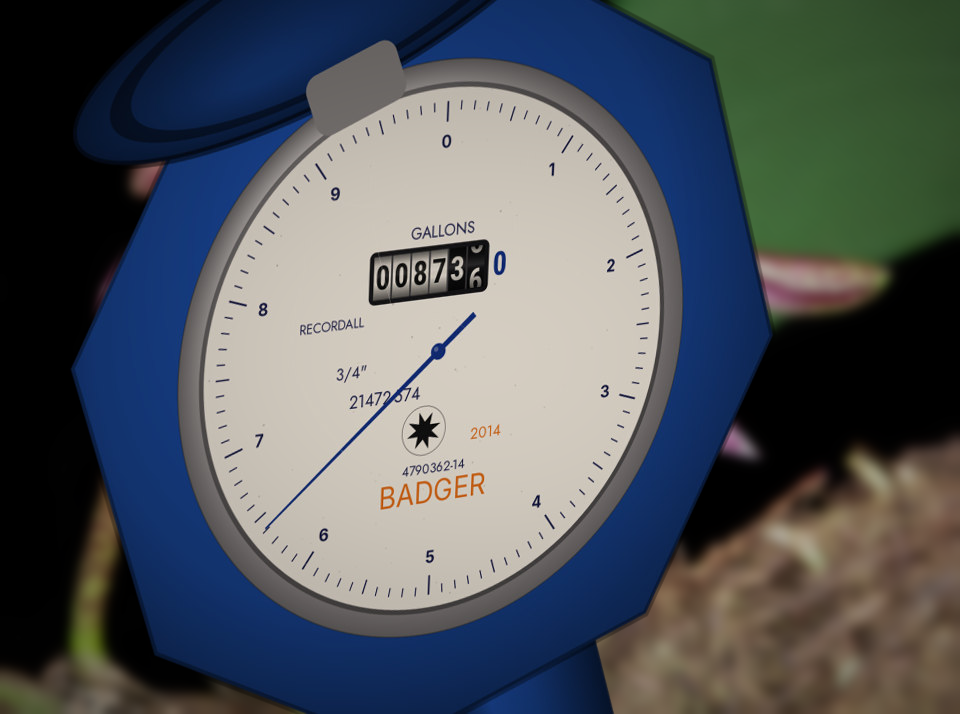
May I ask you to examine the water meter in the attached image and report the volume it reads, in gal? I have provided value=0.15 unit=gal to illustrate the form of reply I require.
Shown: value=87356.4 unit=gal
